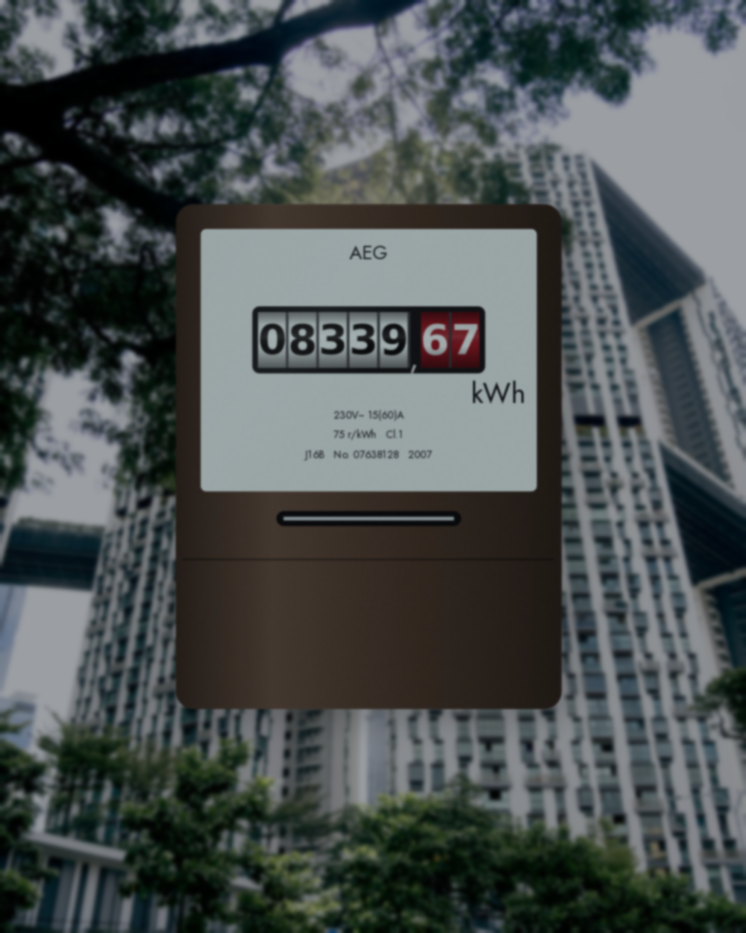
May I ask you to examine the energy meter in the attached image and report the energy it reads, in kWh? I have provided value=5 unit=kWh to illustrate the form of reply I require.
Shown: value=8339.67 unit=kWh
